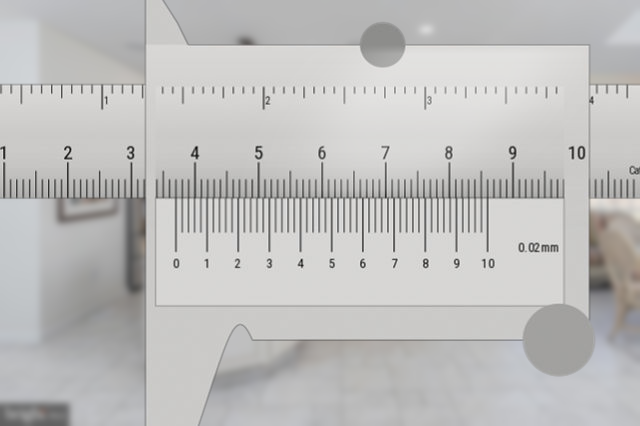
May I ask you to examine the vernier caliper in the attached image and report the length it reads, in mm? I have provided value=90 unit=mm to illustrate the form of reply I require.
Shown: value=37.0 unit=mm
